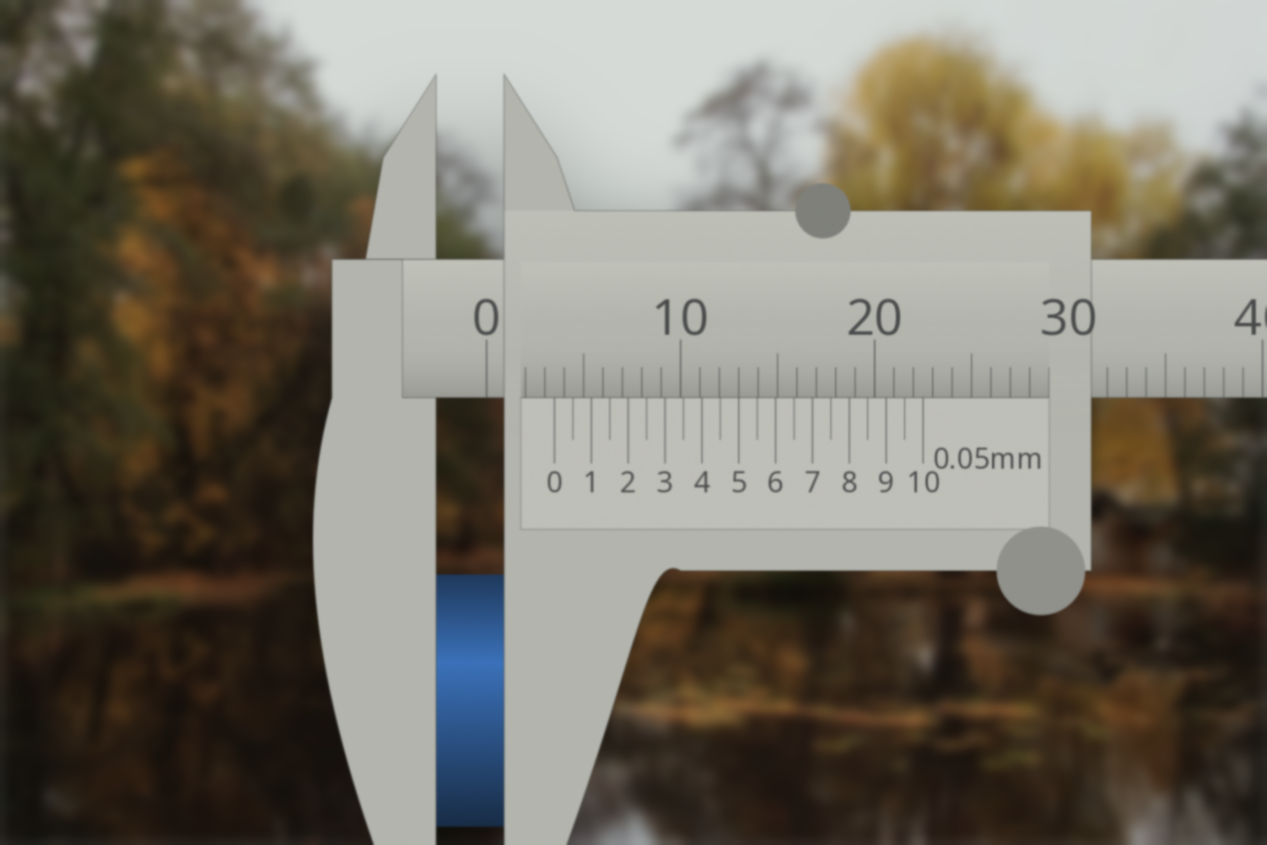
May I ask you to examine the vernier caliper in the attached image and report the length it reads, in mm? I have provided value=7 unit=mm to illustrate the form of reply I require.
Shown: value=3.5 unit=mm
